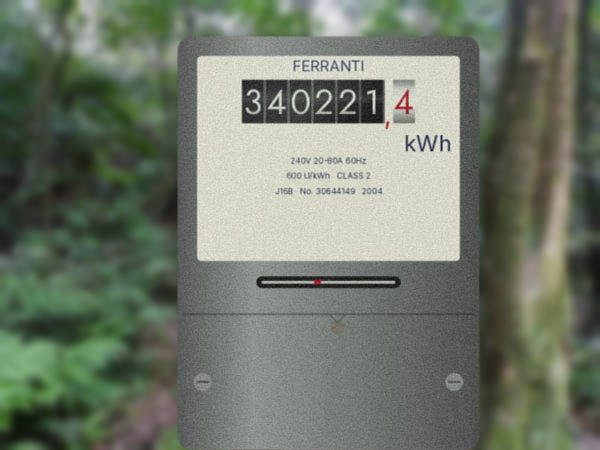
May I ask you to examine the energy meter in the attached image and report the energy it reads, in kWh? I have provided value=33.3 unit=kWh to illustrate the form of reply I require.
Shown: value=340221.4 unit=kWh
